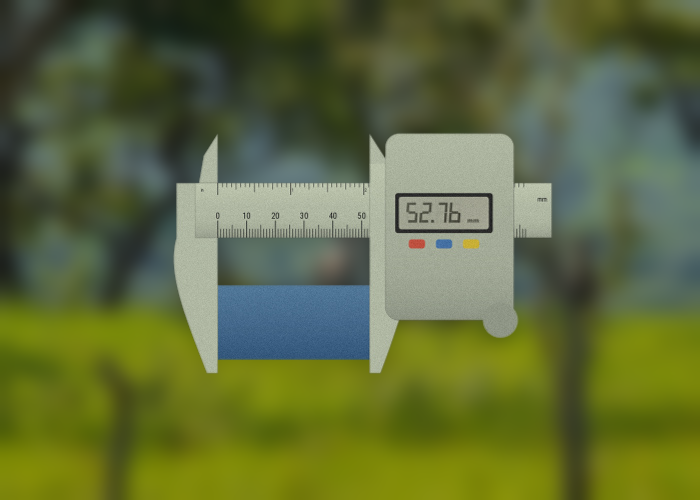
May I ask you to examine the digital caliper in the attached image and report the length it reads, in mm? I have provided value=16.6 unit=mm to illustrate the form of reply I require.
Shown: value=52.76 unit=mm
